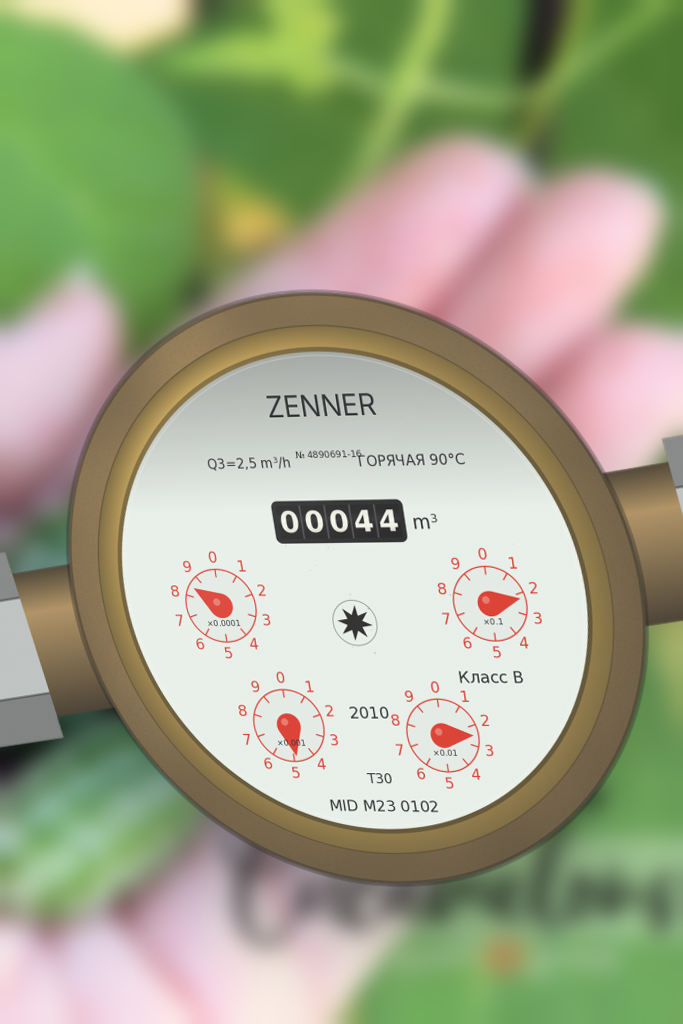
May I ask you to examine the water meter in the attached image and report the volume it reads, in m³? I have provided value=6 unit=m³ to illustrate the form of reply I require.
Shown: value=44.2248 unit=m³
